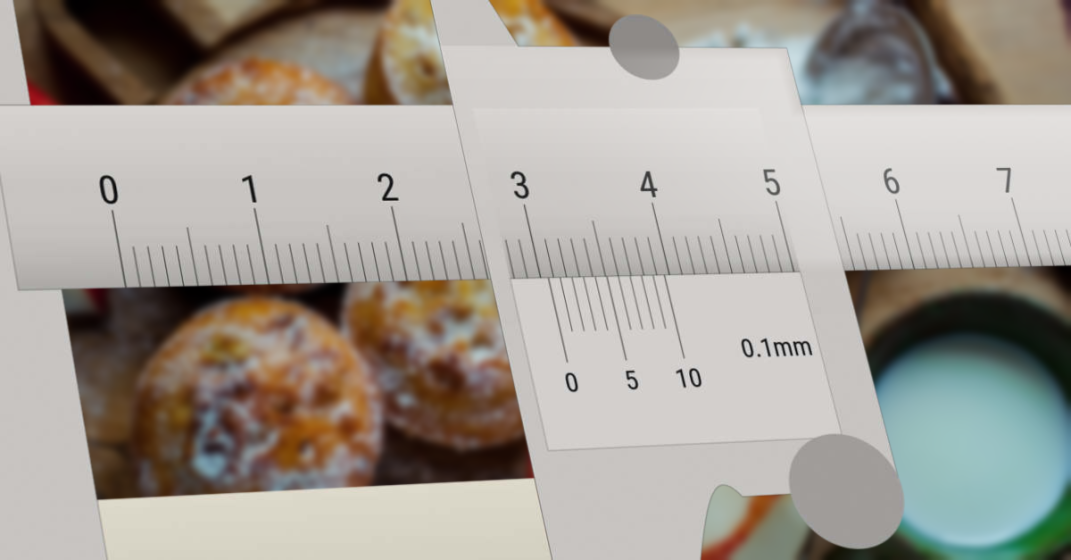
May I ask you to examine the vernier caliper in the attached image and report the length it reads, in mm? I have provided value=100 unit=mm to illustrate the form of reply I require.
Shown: value=30.6 unit=mm
